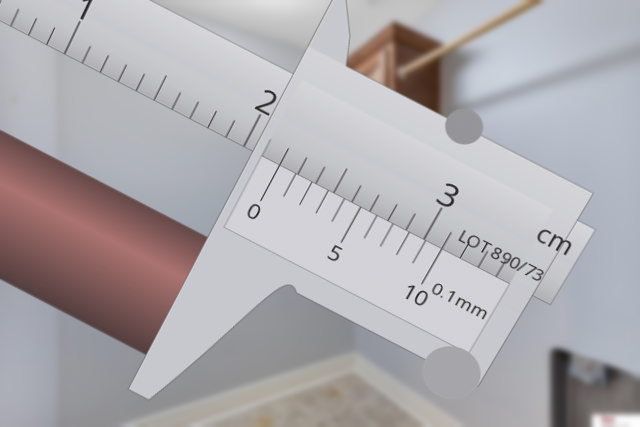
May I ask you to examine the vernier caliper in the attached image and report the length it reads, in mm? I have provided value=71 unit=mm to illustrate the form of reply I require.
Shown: value=22.0 unit=mm
